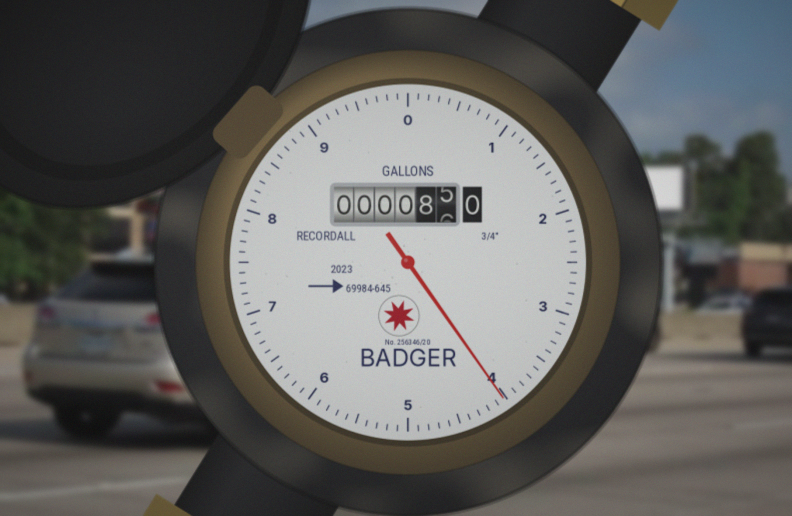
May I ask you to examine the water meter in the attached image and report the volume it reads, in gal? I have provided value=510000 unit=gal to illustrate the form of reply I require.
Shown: value=854.0 unit=gal
